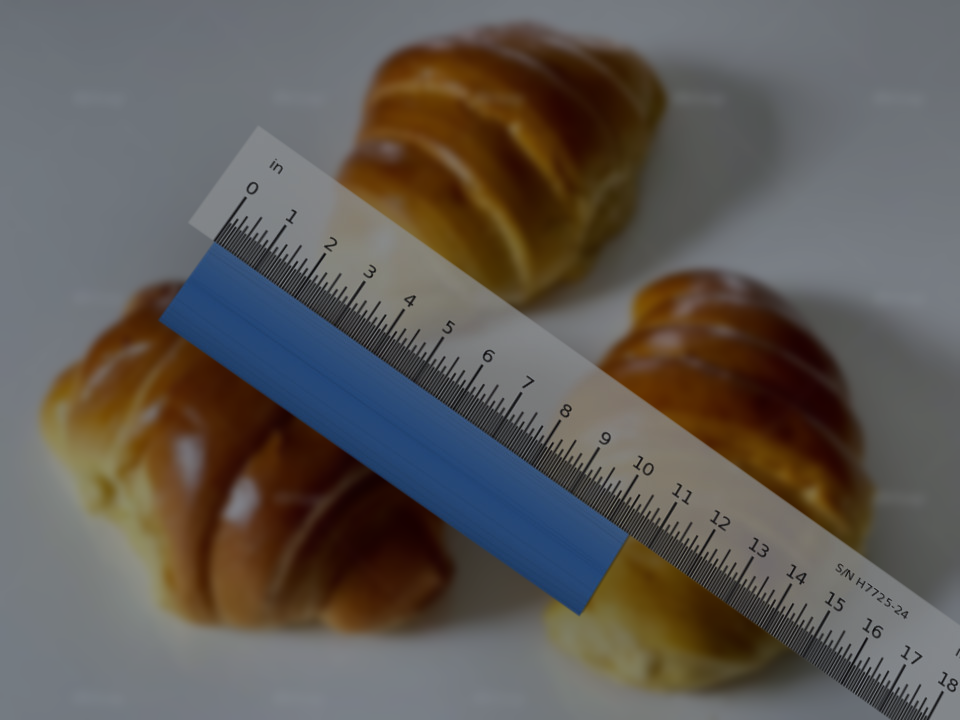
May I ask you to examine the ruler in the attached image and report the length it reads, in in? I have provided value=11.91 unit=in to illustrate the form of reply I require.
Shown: value=10.5 unit=in
